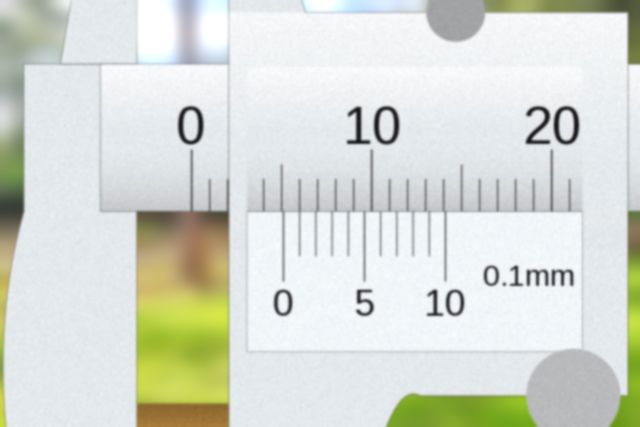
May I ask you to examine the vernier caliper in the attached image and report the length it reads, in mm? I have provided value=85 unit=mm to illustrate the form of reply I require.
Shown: value=5.1 unit=mm
